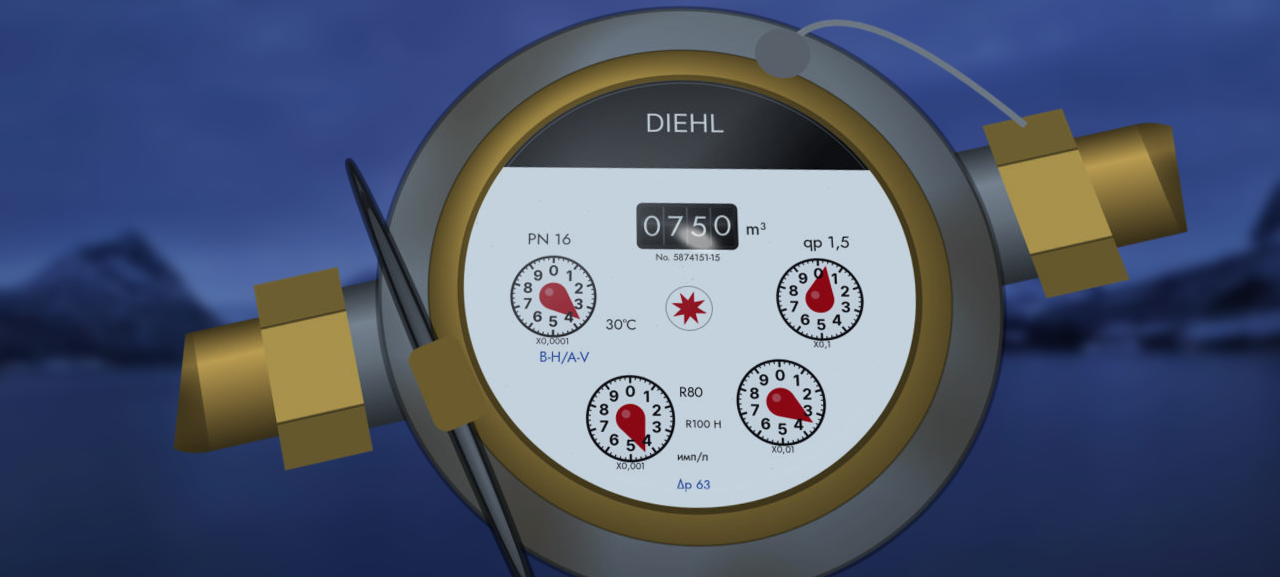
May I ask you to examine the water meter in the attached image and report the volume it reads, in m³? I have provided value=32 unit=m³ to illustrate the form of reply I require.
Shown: value=750.0343 unit=m³
